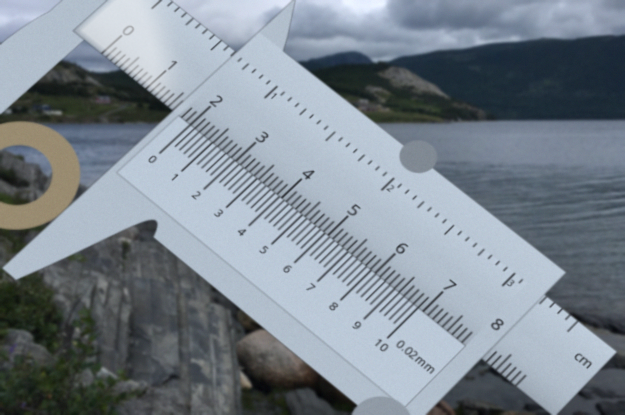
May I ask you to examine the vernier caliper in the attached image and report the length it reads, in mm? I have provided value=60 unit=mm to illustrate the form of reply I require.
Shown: value=20.0 unit=mm
